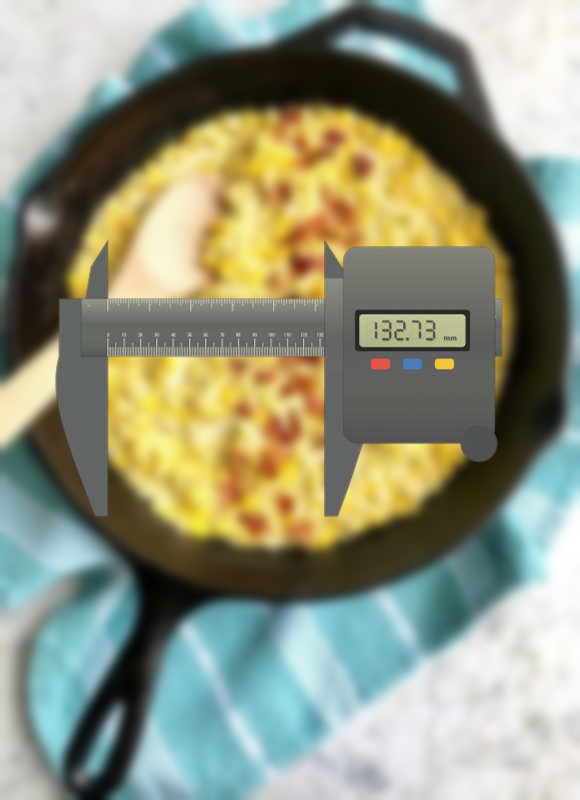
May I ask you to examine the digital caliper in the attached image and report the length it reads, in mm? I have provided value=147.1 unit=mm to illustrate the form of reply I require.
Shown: value=132.73 unit=mm
